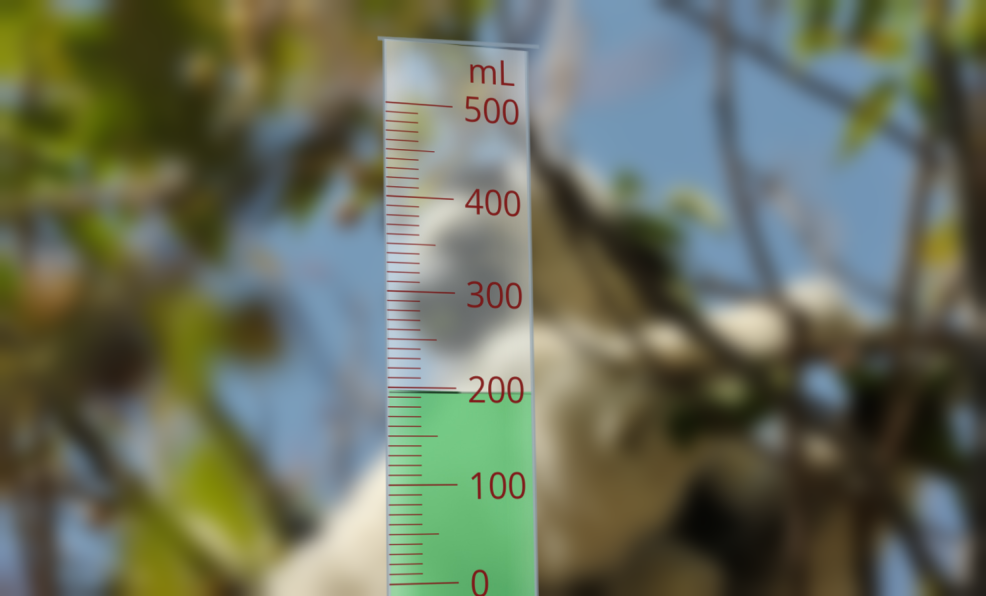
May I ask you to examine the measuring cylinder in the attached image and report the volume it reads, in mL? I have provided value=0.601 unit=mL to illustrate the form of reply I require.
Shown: value=195 unit=mL
